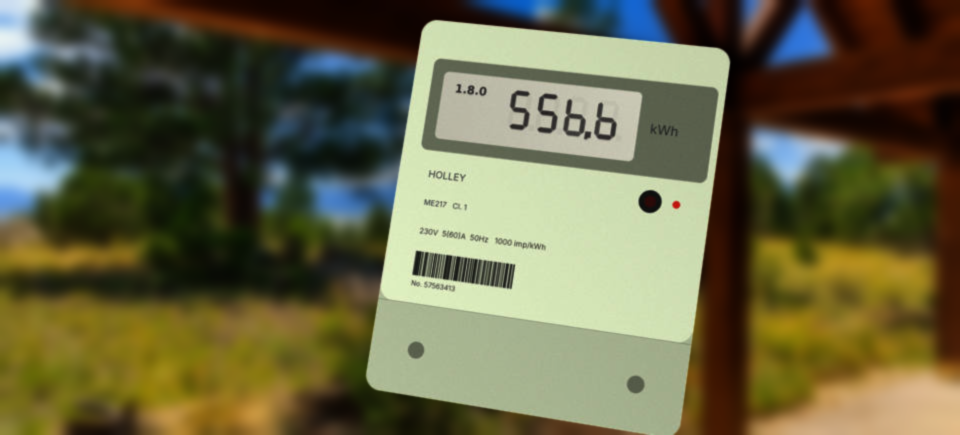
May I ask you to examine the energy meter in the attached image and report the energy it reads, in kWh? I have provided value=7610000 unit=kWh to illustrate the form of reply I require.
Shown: value=556.6 unit=kWh
